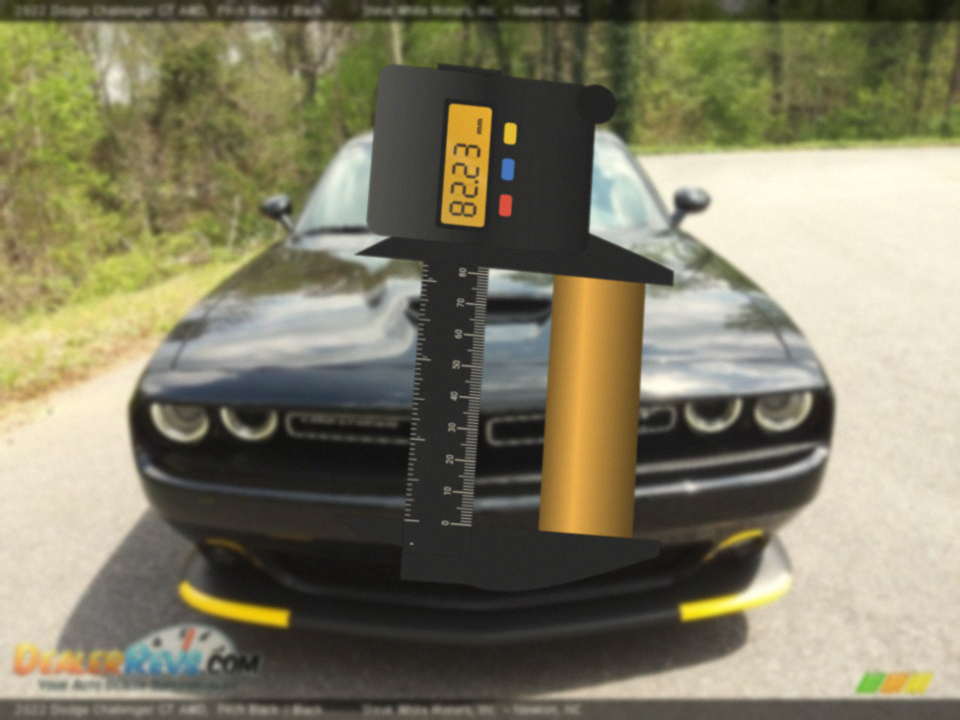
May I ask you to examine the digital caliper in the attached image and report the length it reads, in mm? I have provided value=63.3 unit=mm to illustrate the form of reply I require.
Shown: value=82.23 unit=mm
